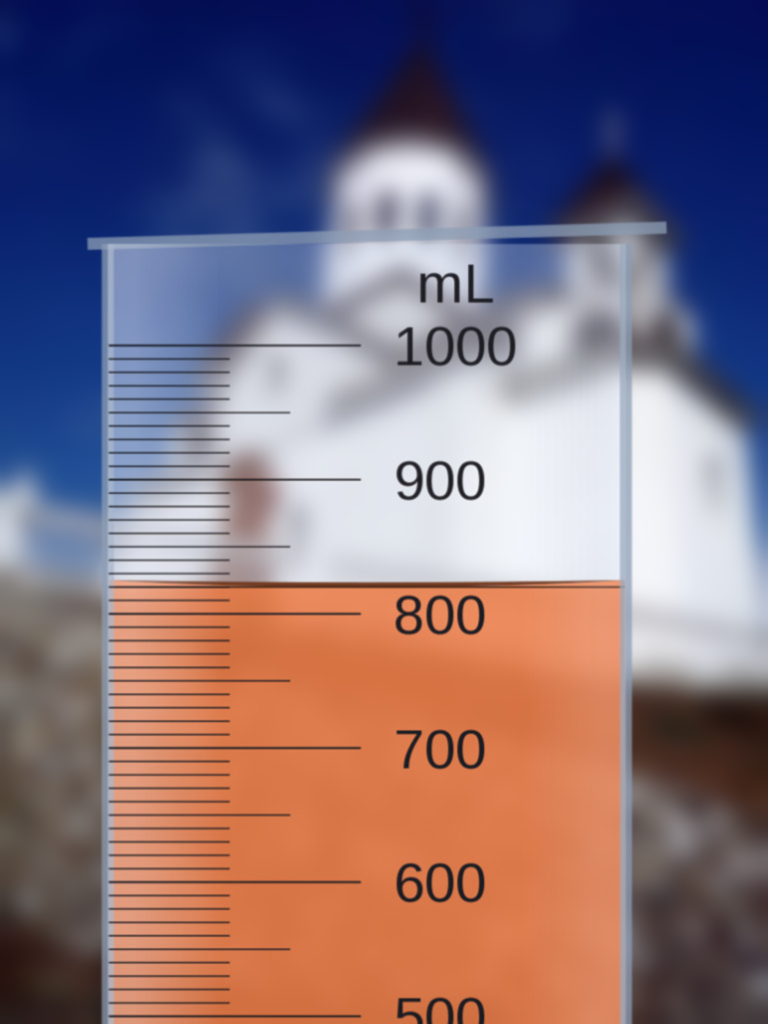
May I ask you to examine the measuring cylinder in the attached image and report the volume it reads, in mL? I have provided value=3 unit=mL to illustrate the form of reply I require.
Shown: value=820 unit=mL
